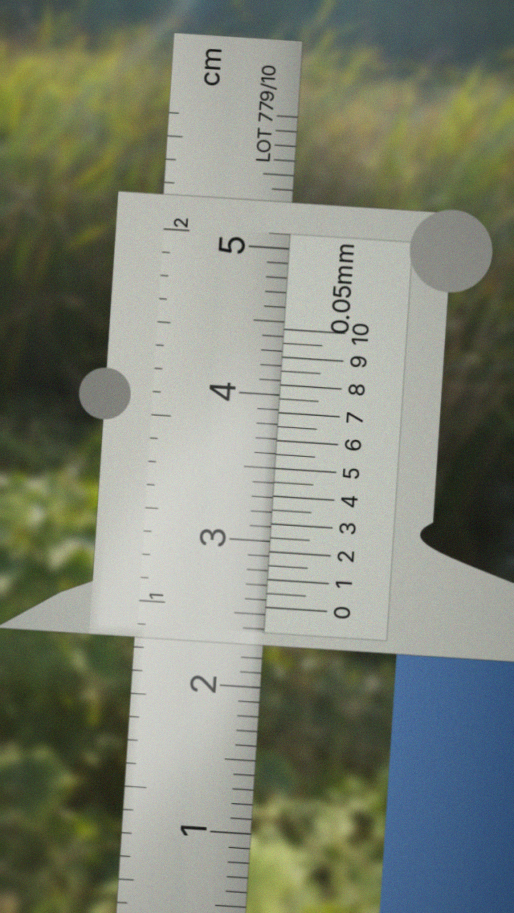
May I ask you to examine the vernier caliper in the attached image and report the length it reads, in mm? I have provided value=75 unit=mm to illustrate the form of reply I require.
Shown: value=25.5 unit=mm
